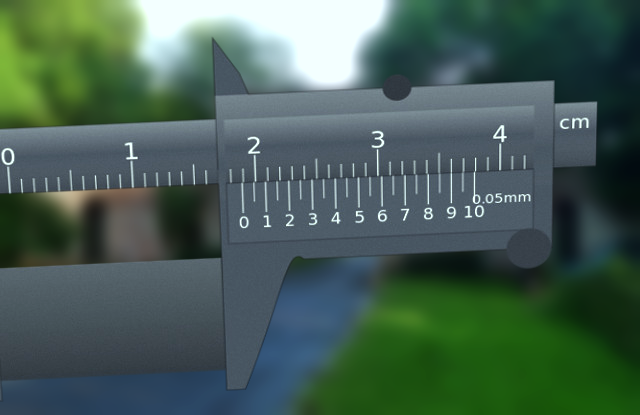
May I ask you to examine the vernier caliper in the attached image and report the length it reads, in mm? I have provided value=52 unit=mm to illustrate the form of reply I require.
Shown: value=18.9 unit=mm
